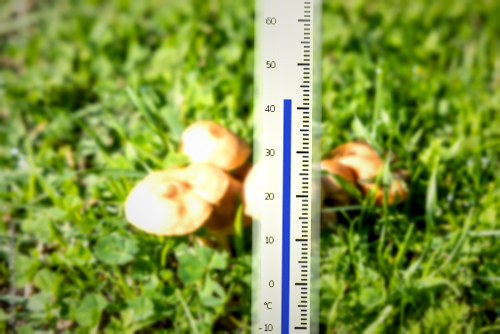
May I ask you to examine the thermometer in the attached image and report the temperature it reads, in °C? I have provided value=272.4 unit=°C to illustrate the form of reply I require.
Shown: value=42 unit=°C
